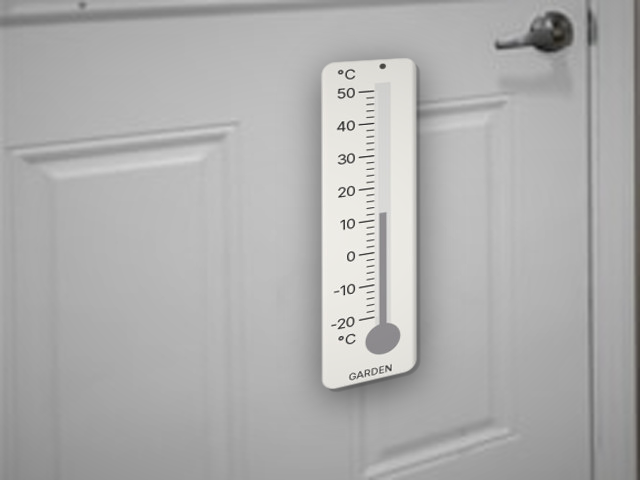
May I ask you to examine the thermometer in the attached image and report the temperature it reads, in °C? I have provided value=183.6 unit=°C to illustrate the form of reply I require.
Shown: value=12 unit=°C
